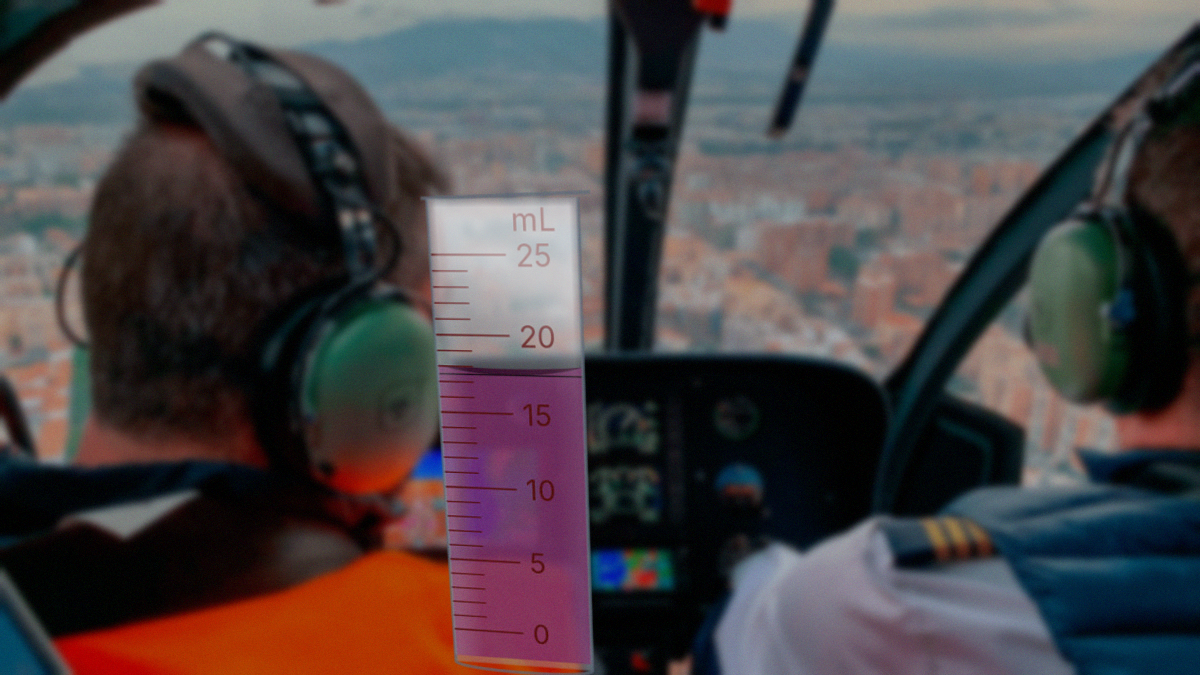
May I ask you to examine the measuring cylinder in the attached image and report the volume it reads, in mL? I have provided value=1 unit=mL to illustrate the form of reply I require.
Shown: value=17.5 unit=mL
